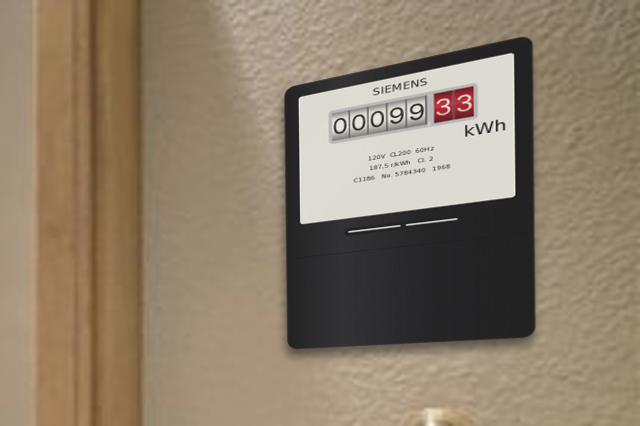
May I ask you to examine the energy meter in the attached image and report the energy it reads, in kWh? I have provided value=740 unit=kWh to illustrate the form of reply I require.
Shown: value=99.33 unit=kWh
